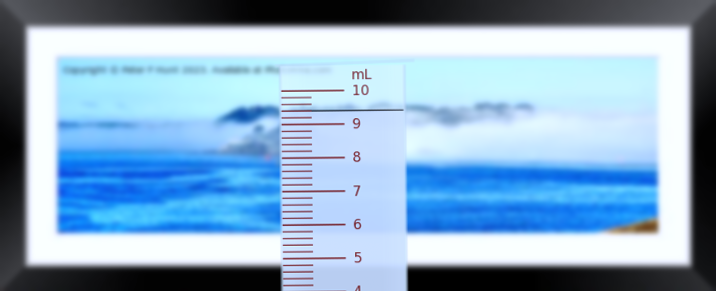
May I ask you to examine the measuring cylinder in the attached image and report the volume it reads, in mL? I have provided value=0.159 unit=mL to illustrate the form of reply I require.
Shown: value=9.4 unit=mL
